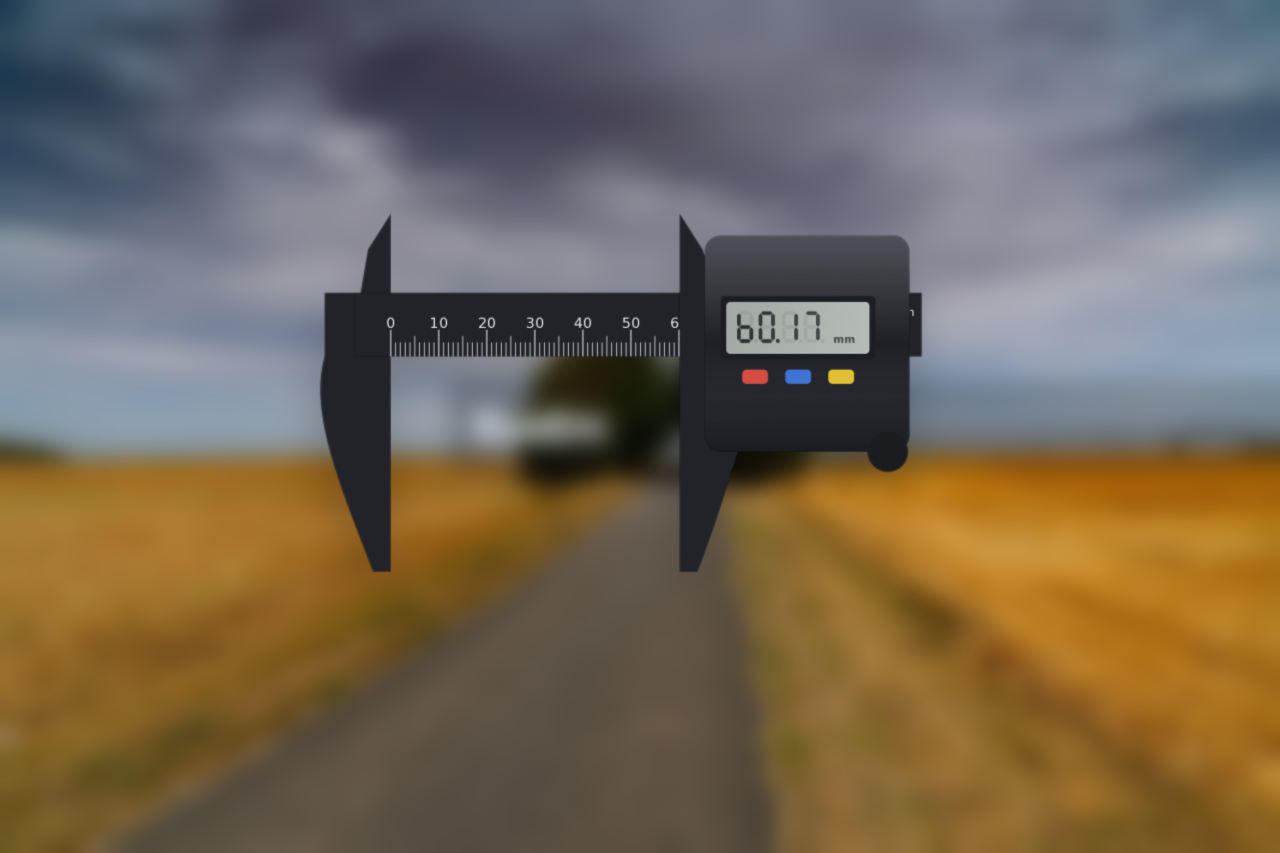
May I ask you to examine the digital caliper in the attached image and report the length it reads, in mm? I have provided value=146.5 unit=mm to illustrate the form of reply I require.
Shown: value=60.17 unit=mm
